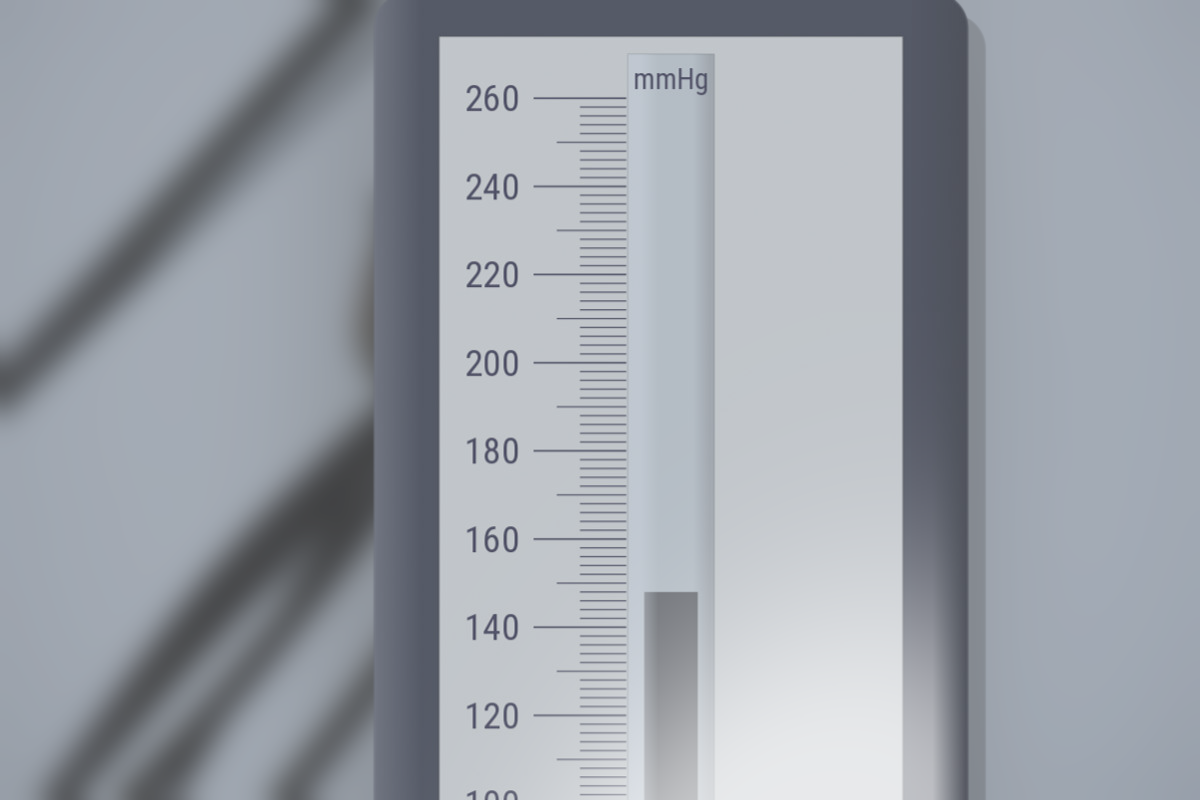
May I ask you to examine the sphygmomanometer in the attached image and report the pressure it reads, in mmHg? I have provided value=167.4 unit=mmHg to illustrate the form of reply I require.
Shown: value=148 unit=mmHg
